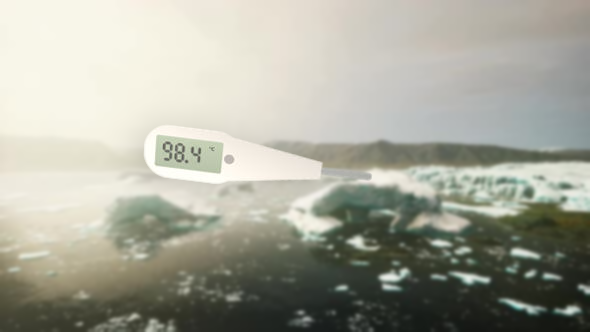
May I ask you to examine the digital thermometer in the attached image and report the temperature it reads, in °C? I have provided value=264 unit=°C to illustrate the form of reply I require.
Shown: value=98.4 unit=°C
